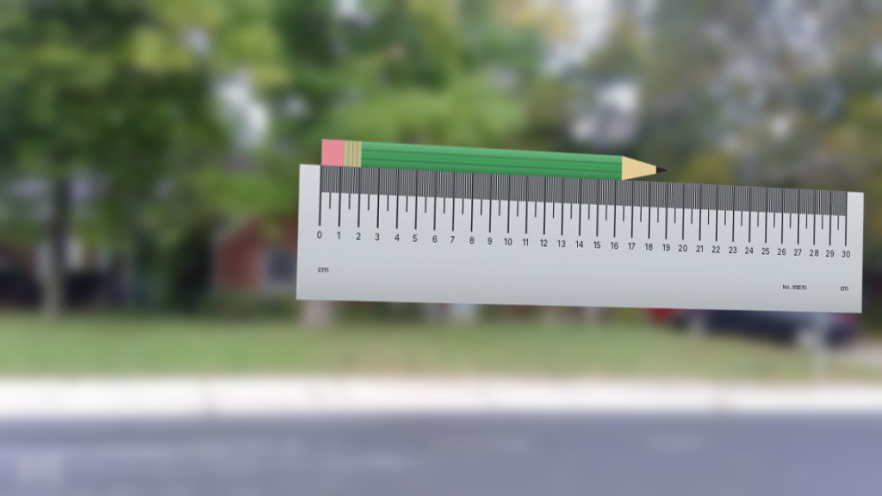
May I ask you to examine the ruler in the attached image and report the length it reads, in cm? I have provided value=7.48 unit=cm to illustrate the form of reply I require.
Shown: value=19 unit=cm
